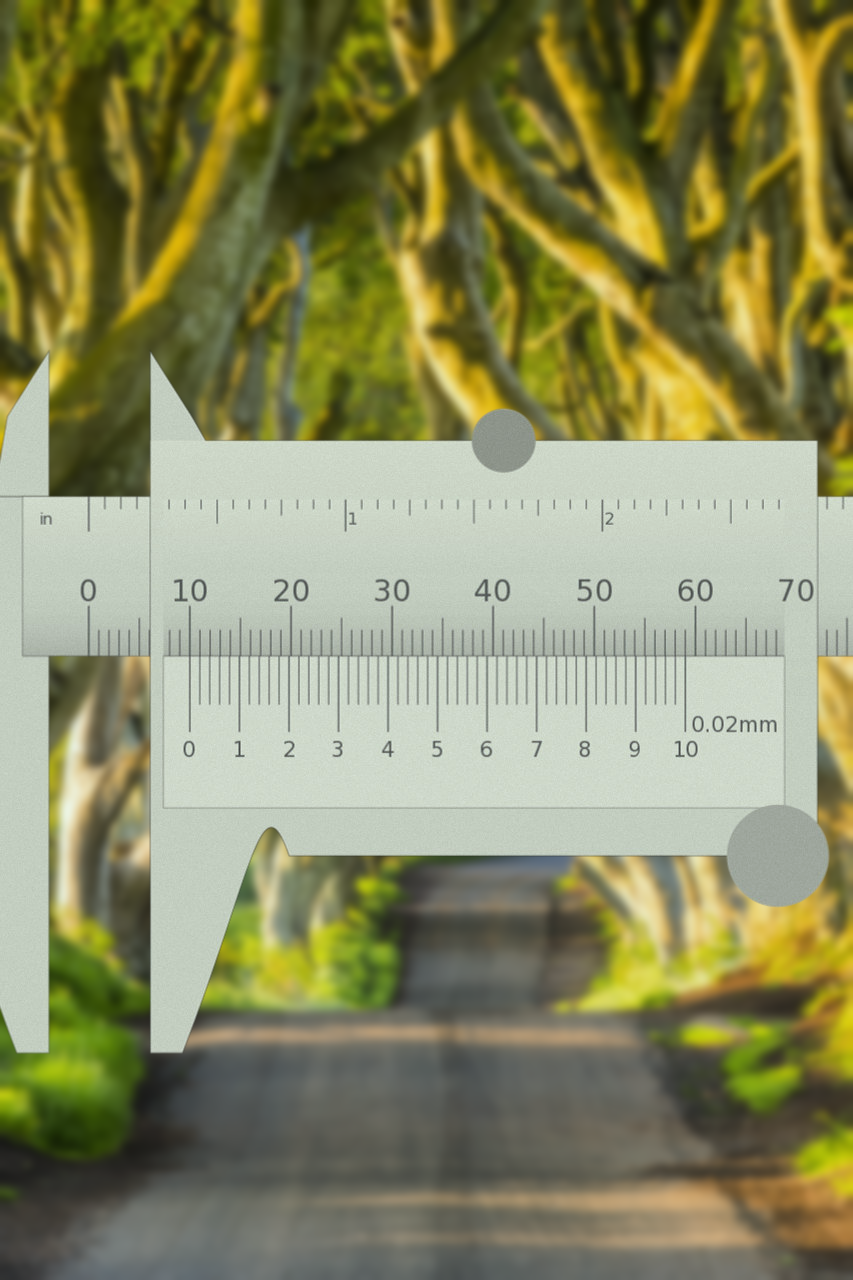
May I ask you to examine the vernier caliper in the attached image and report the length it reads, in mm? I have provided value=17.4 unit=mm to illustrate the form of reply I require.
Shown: value=10.0 unit=mm
